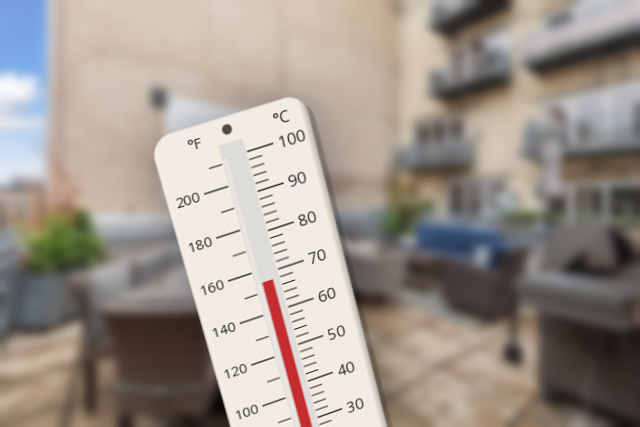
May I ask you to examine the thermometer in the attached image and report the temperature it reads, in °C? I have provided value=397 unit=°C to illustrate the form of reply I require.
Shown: value=68 unit=°C
